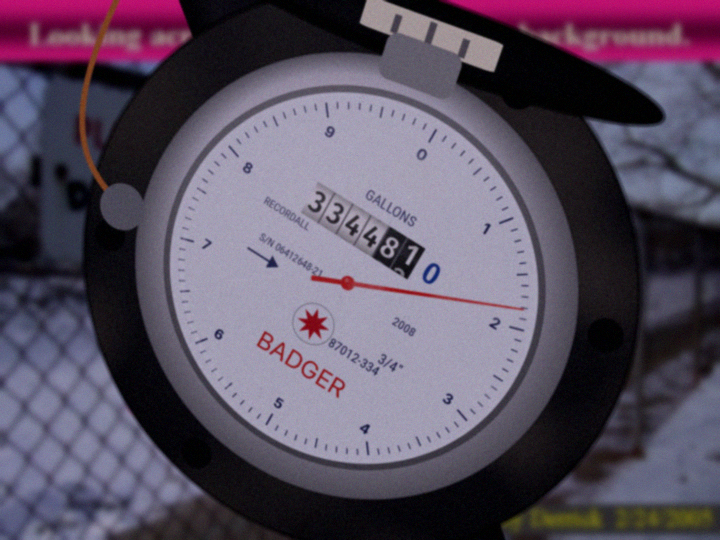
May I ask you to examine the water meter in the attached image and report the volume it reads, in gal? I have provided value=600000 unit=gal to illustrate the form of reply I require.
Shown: value=3344811.8 unit=gal
